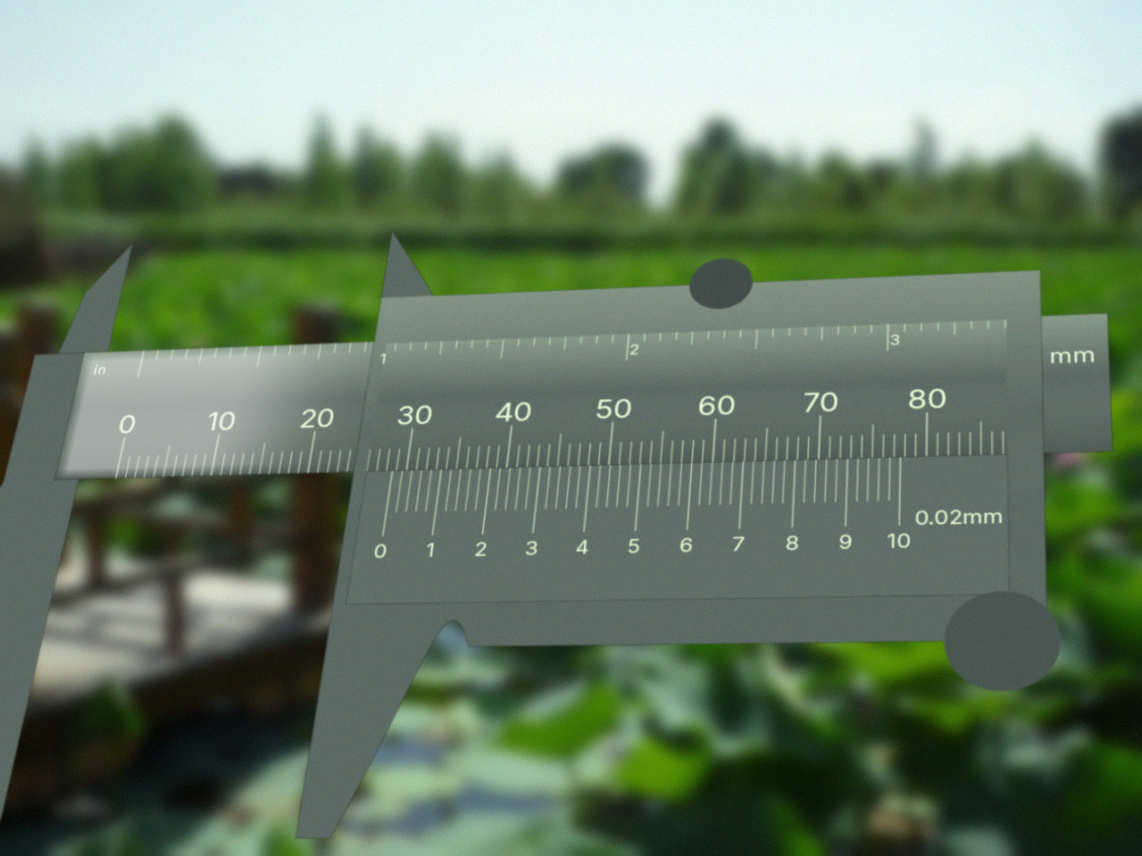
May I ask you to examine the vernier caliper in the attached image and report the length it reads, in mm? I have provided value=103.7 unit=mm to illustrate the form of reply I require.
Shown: value=28.6 unit=mm
